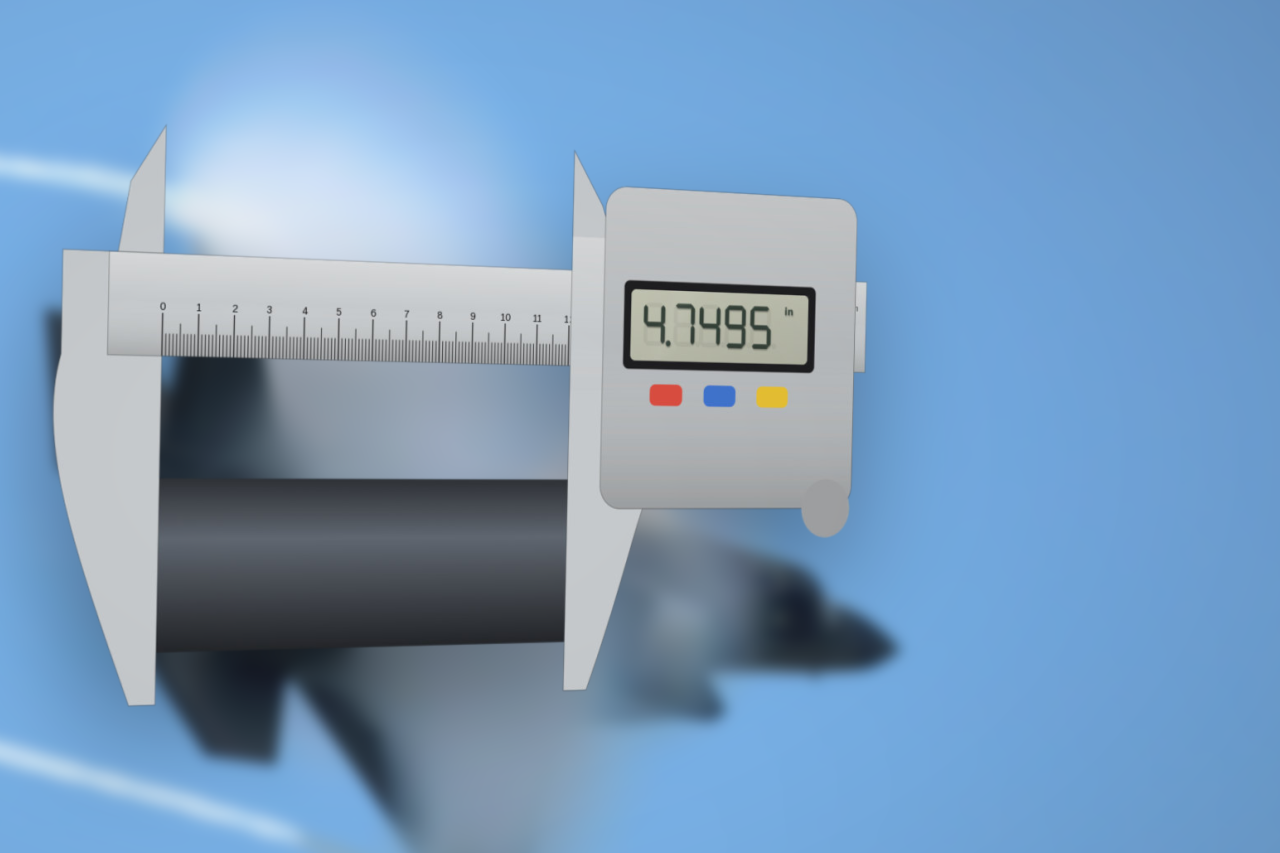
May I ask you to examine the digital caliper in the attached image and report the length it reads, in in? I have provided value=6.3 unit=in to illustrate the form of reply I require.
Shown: value=4.7495 unit=in
